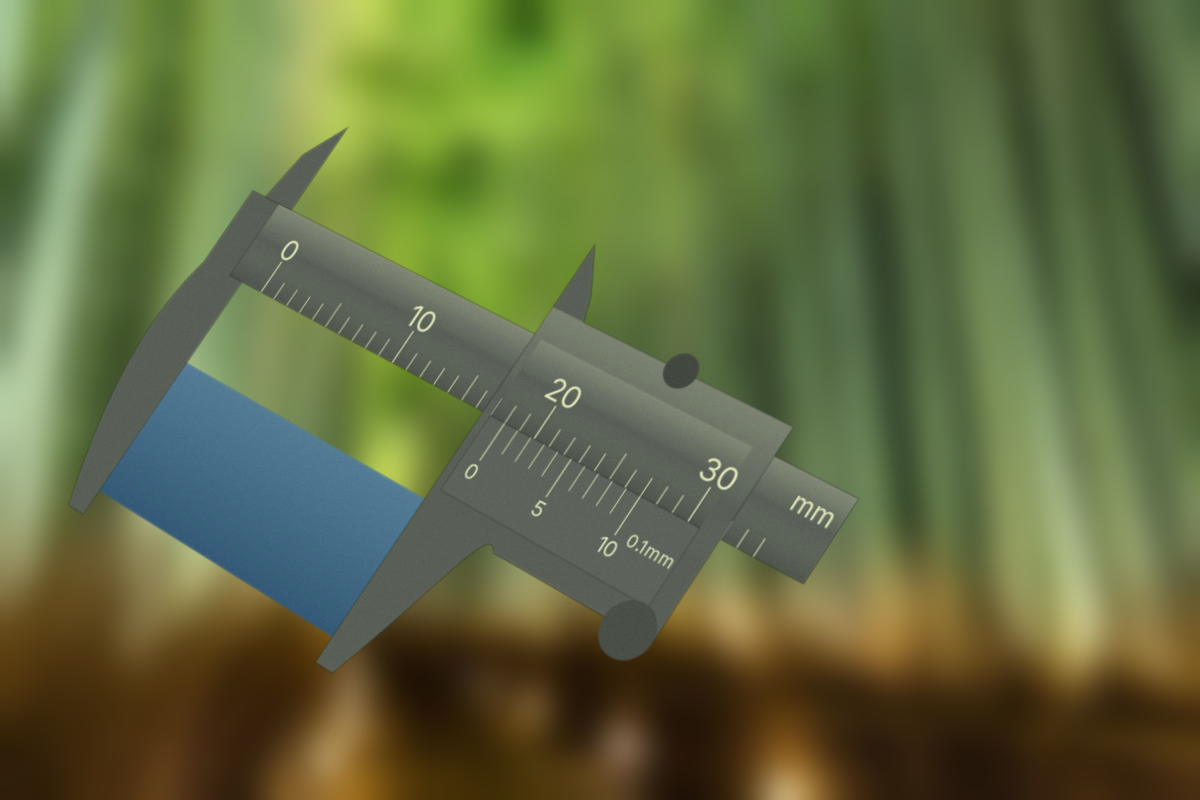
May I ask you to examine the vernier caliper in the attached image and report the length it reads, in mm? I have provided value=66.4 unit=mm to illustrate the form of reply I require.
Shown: value=18.0 unit=mm
